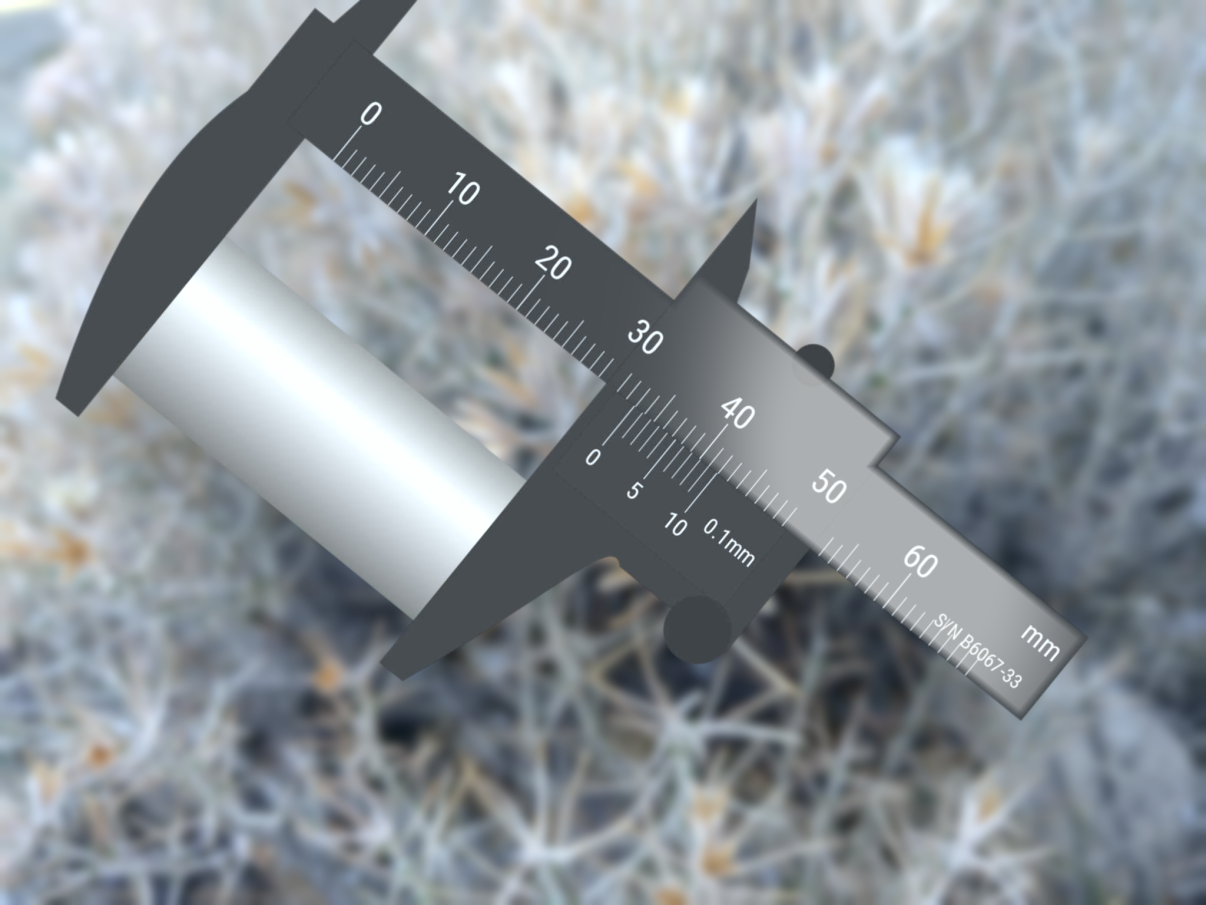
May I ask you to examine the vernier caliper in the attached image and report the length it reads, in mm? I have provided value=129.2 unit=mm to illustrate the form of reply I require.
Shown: value=32.9 unit=mm
